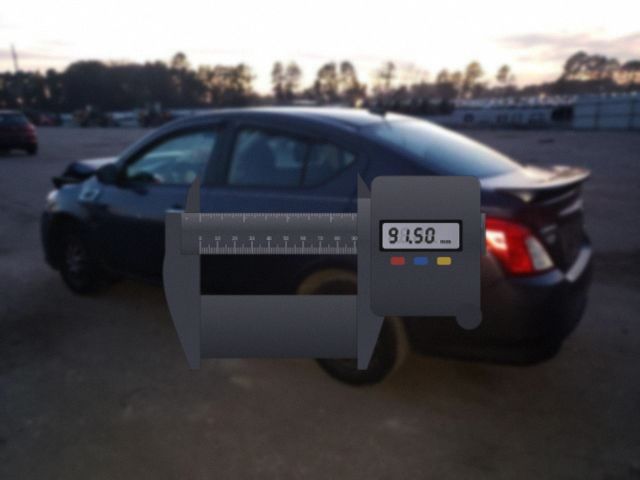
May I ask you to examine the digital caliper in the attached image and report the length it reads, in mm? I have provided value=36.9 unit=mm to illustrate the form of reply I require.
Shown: value=91.50 unit=mm
